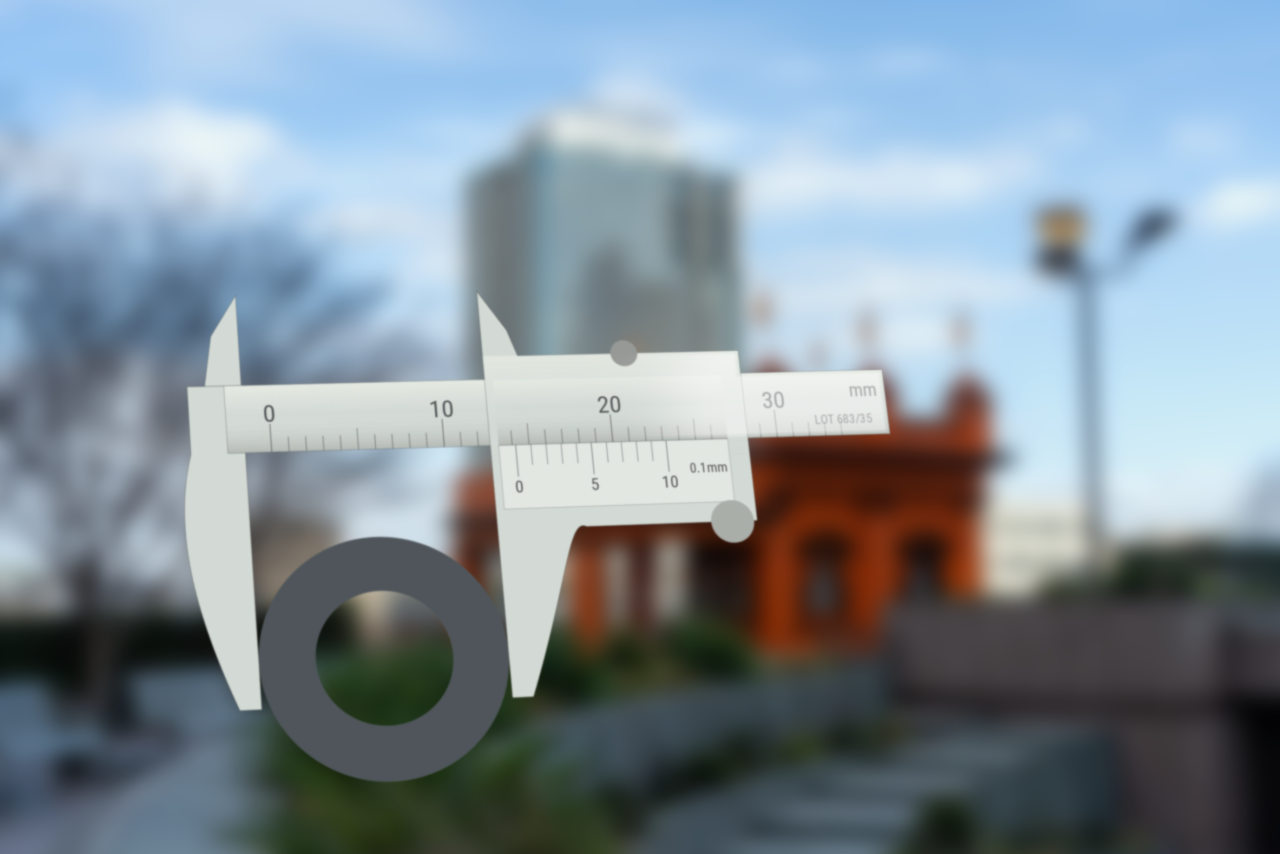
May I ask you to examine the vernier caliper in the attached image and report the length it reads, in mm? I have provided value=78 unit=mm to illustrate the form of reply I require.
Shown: value=14.2 unit=mm
